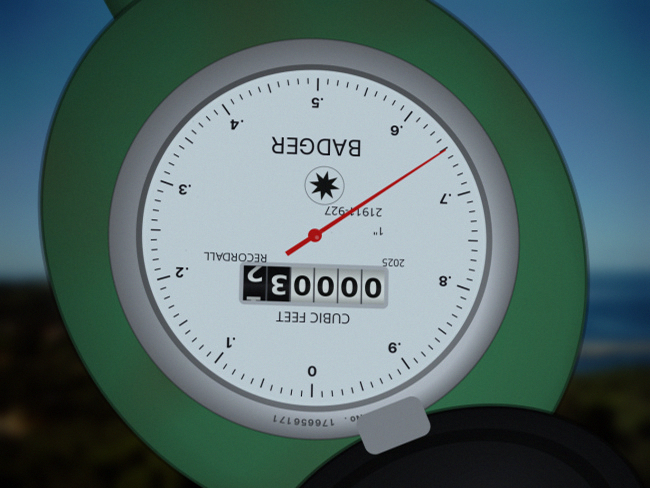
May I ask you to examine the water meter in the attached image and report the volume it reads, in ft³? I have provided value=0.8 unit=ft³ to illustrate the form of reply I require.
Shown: value=31.65 unit=ft³
